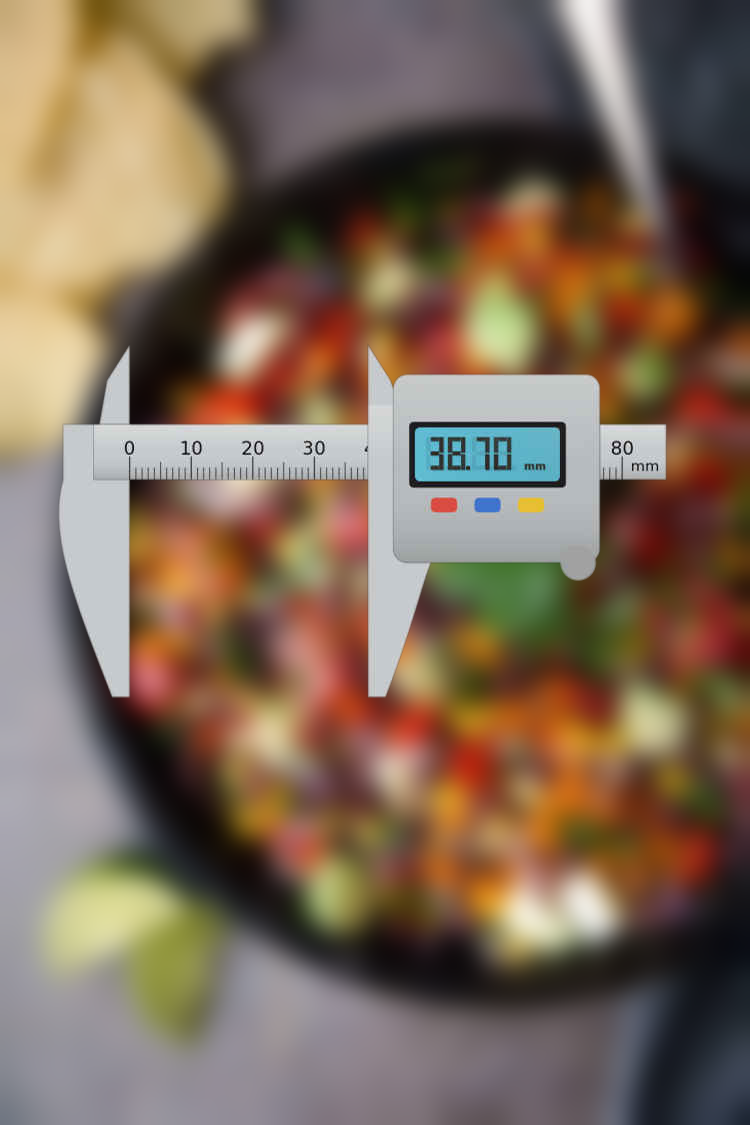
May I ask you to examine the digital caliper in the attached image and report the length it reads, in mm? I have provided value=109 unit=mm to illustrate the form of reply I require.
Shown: value=38.70 unit=mm
